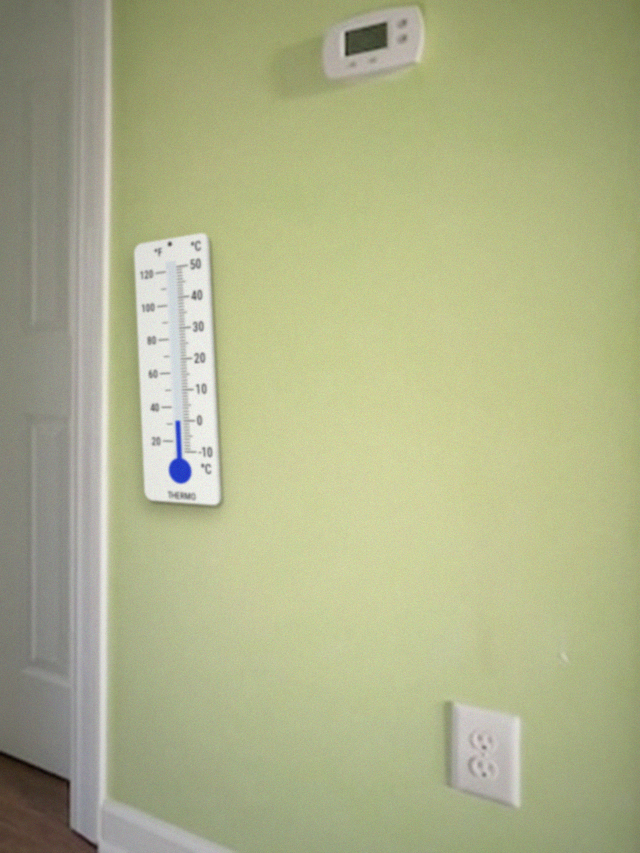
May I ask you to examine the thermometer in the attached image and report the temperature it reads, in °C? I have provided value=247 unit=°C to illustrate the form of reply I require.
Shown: value=0 unit=°C
